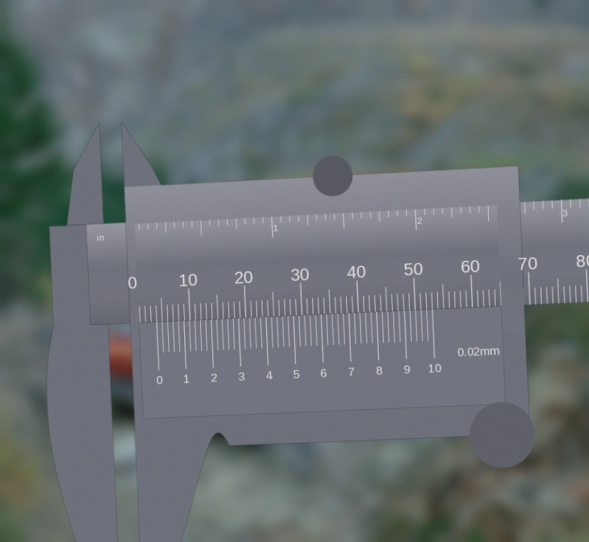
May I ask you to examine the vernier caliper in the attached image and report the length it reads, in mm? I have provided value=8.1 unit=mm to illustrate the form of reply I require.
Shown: value=4.0 unit=mm
